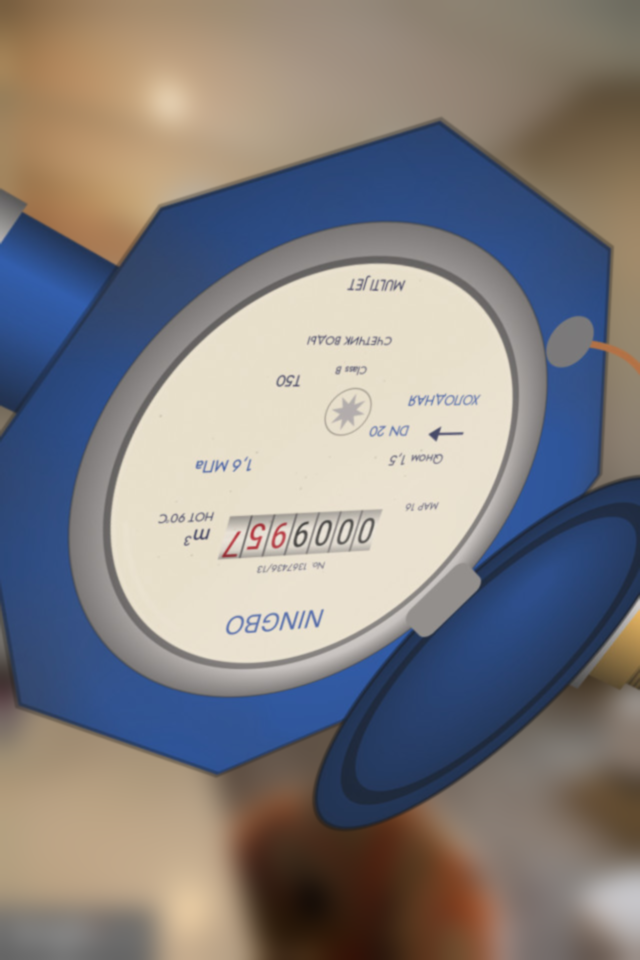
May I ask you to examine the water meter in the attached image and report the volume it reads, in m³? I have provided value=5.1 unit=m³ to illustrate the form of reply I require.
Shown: value=9.957 unit=m³
